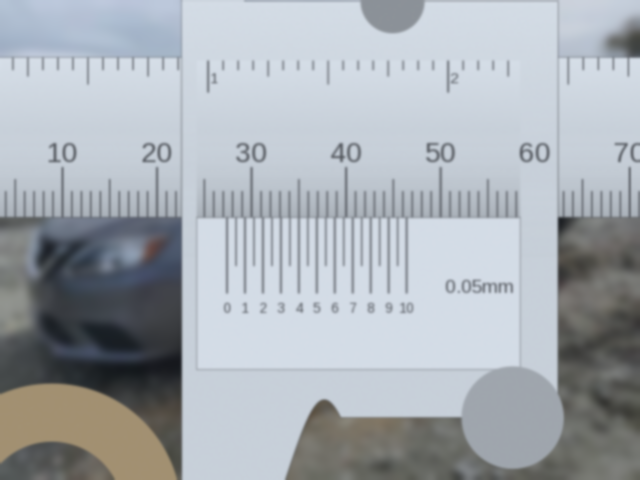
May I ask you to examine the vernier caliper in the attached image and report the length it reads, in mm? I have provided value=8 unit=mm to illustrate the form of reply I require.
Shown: value=27.4 unit=mm
